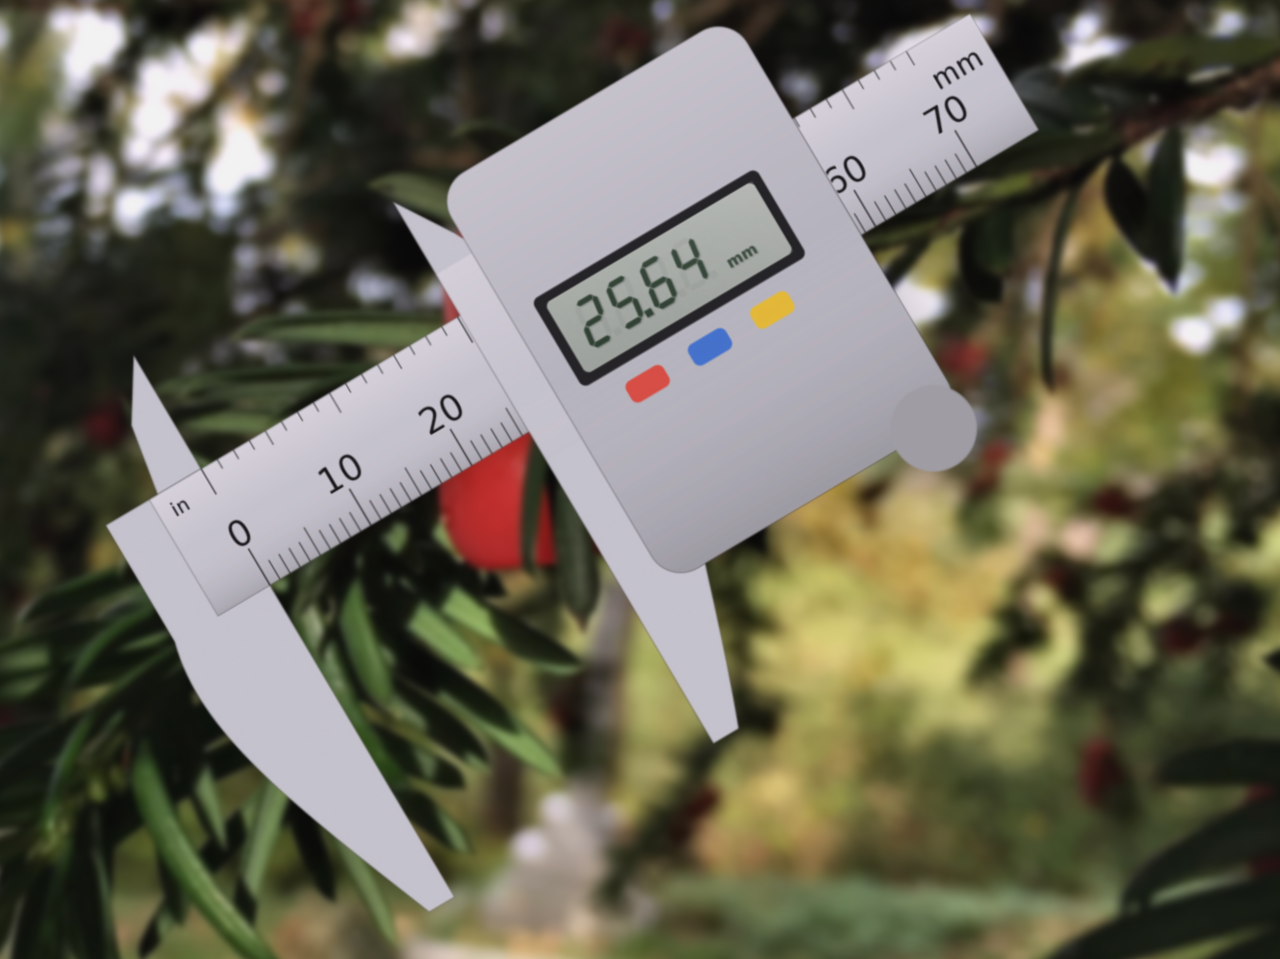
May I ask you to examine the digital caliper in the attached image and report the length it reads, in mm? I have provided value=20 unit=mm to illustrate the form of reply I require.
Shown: value=25.64 unit=mm
